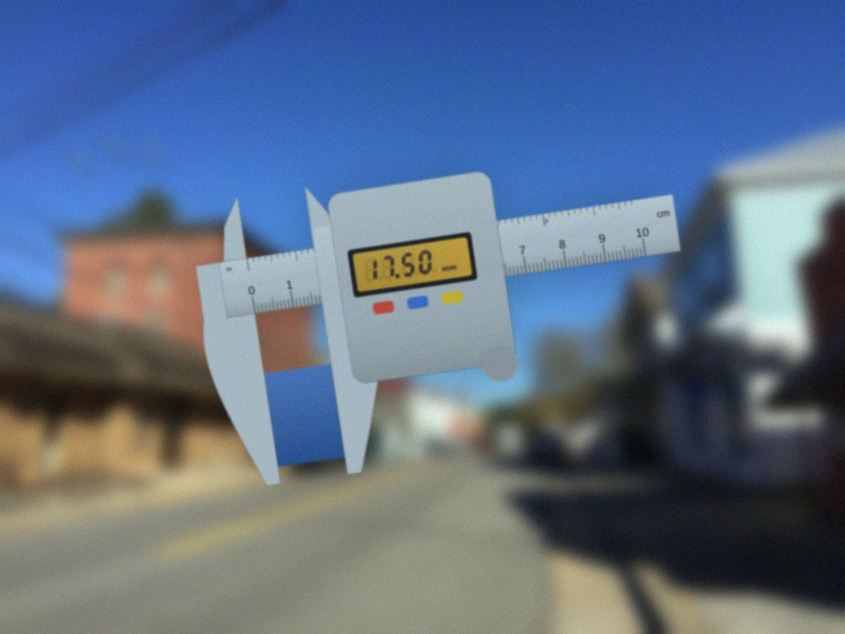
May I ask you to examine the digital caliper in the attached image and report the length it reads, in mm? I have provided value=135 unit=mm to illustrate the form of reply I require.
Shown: value=17.50 unit=mm
